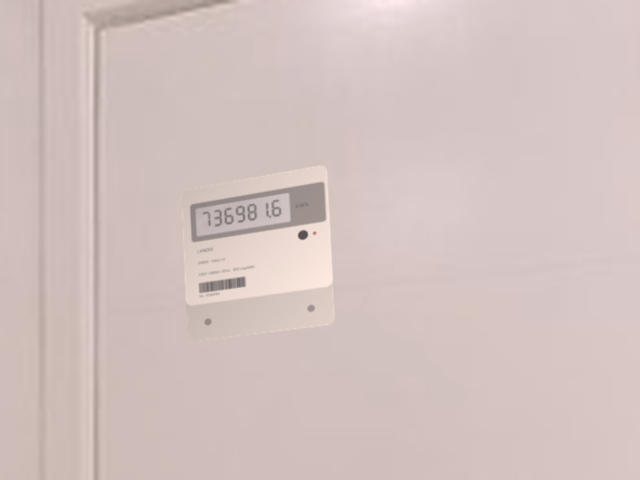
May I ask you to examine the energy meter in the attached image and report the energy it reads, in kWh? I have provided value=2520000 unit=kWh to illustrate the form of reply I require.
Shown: value=736981.6 unit=kWh
